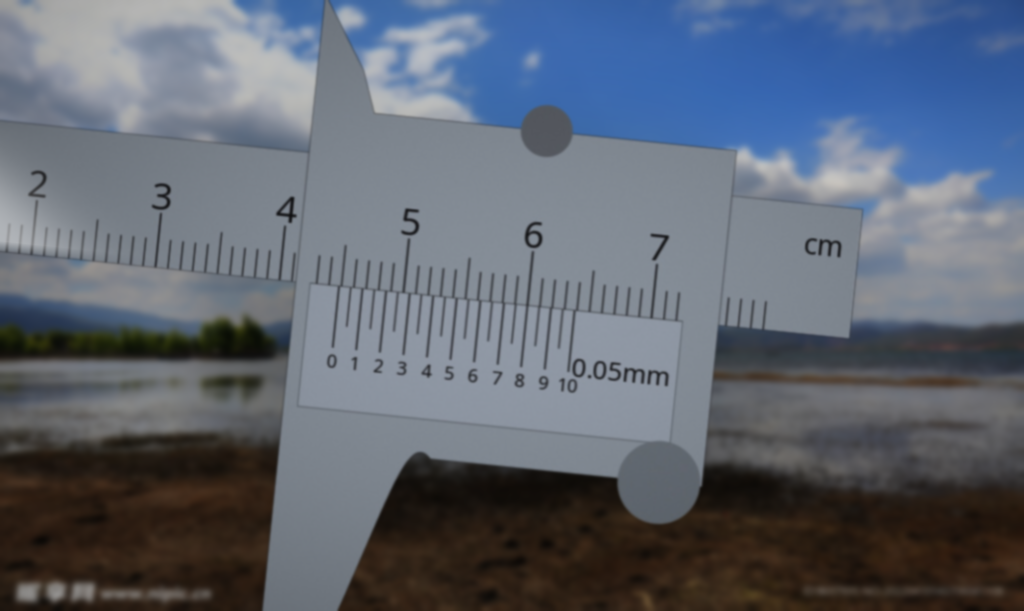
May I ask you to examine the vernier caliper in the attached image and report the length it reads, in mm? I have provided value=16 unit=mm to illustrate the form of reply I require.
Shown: value=44.8 unit=mm
